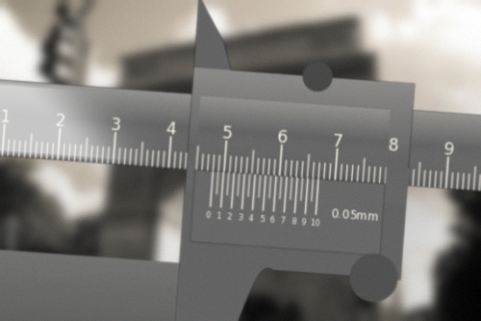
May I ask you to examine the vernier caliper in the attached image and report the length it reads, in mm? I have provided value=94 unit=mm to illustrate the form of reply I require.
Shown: value=48.0 unit=mm
